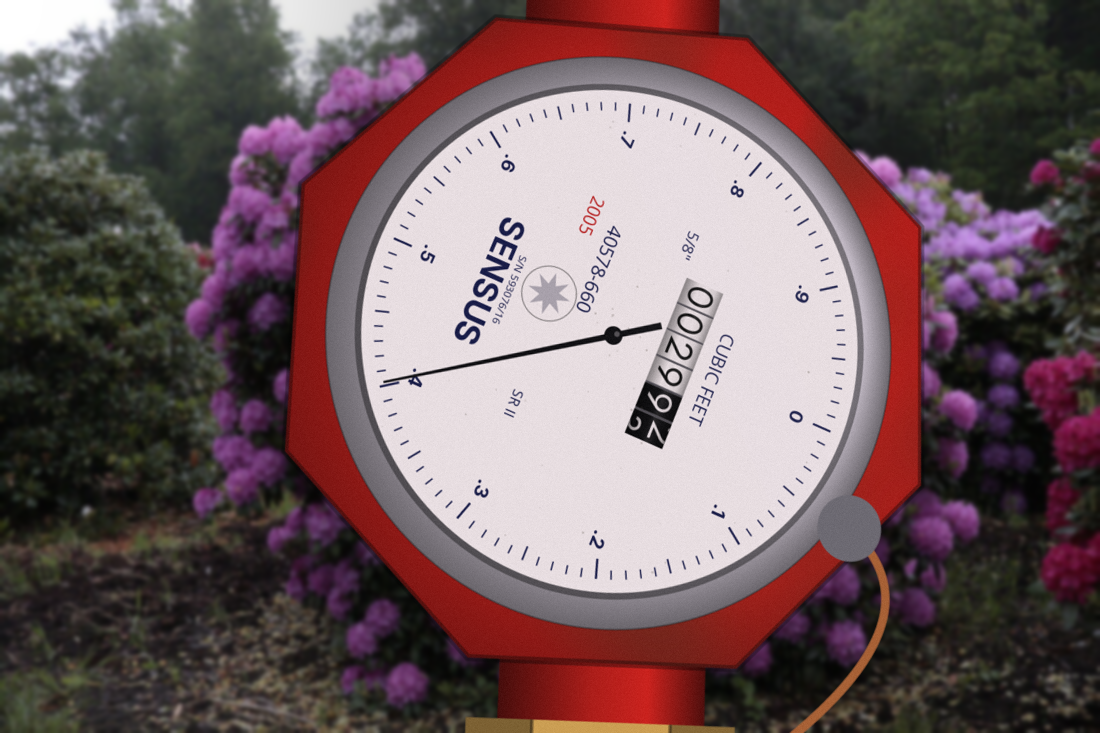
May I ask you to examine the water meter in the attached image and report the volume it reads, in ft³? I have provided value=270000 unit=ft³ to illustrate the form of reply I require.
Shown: value=2992.40 unit=ft³
